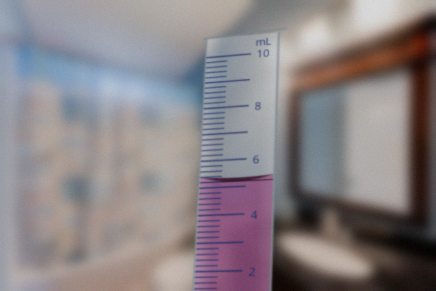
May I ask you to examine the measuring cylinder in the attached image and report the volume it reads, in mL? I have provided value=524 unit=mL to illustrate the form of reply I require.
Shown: value=5.2 unit=mL
